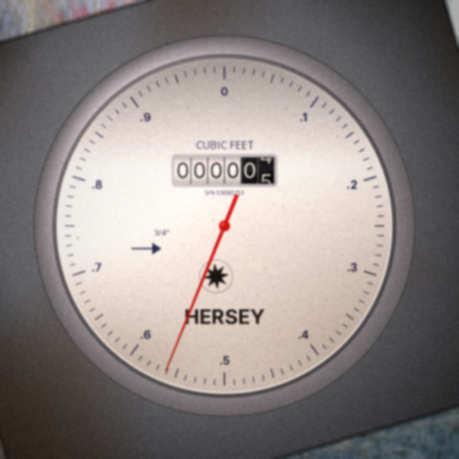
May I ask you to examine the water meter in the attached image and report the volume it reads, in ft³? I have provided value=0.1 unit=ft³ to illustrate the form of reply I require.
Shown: value=4.56 unit=ft³
